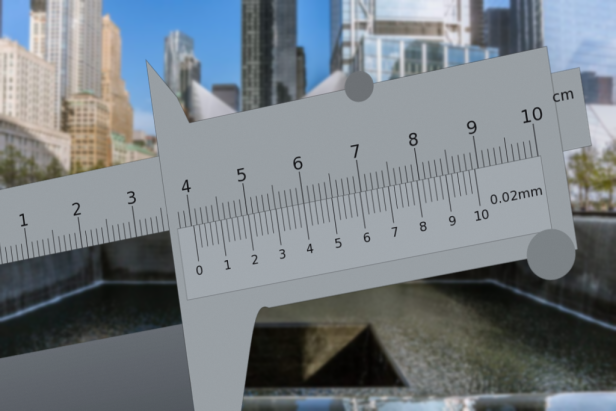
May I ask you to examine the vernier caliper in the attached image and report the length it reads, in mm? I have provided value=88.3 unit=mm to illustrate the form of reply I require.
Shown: value=40.4 unit=mm
